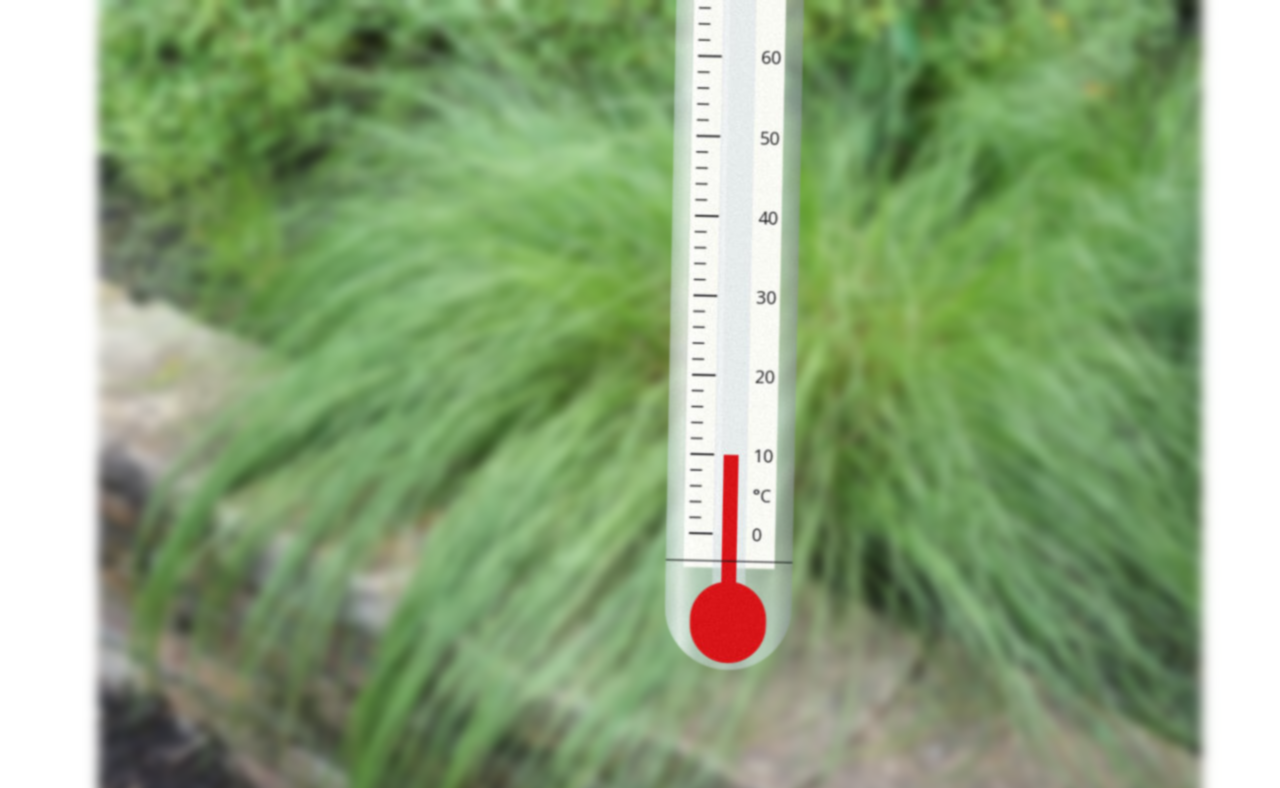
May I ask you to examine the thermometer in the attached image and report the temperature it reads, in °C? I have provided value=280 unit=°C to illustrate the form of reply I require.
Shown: value=10 unit=°C
